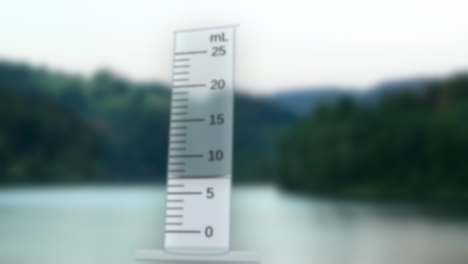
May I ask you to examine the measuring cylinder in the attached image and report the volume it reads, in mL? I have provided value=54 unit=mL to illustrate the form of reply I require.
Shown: value=7 unit=mL
